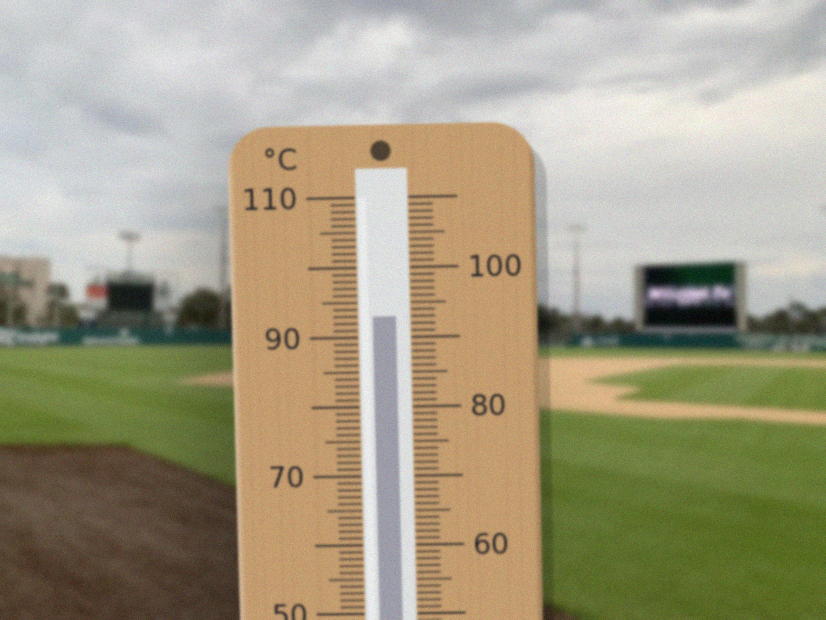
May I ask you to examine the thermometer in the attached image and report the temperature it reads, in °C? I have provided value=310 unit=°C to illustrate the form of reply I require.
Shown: value=93 unit=°C
